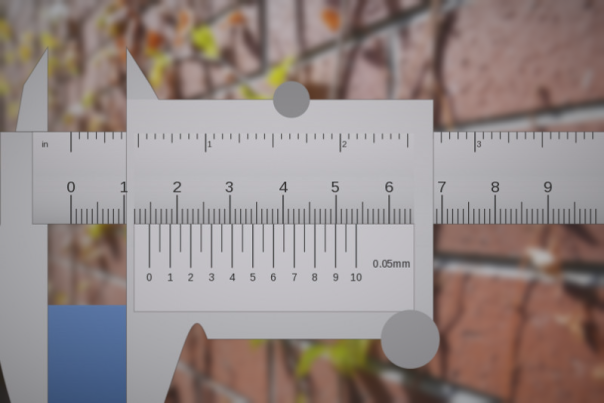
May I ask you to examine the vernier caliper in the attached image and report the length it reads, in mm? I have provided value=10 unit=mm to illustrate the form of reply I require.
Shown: value=14.8 unit=mm
